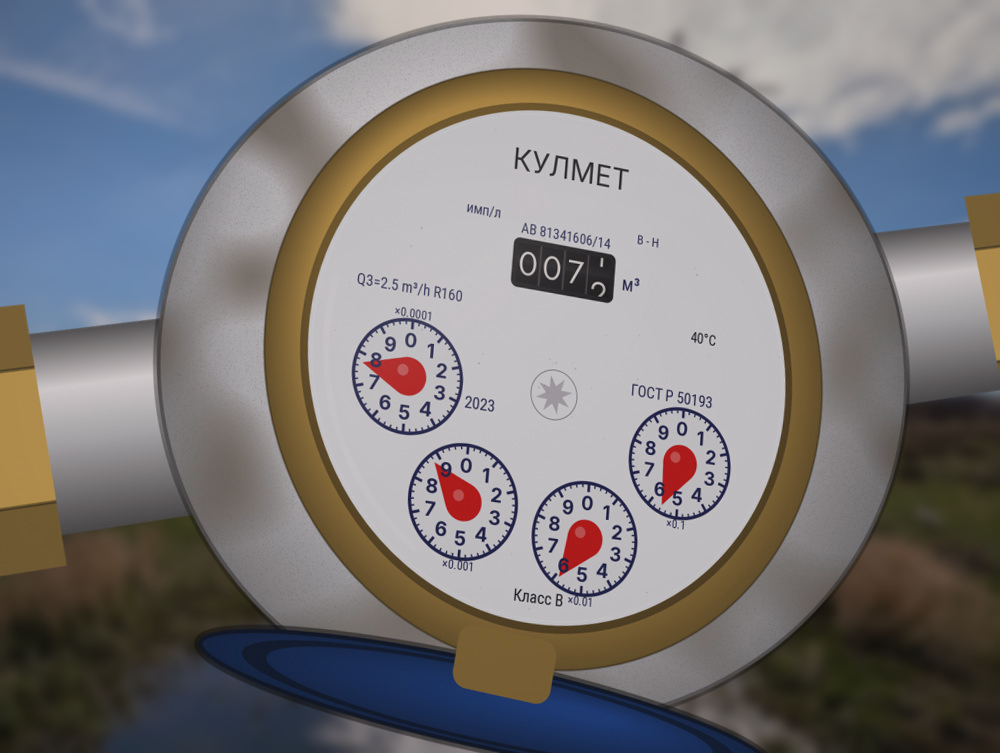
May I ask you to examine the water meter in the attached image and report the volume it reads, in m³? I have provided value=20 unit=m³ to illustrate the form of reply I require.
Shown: value=71.5587 unit=m³
